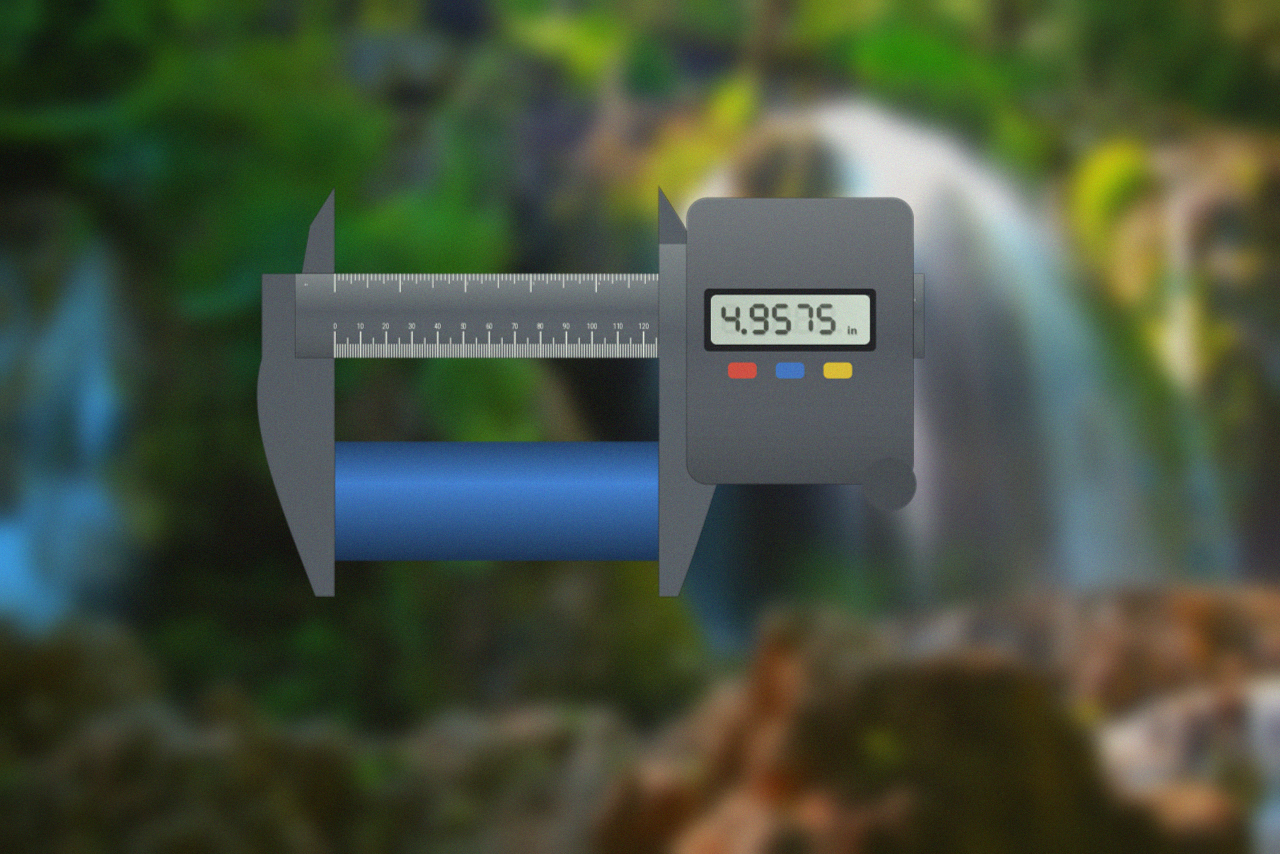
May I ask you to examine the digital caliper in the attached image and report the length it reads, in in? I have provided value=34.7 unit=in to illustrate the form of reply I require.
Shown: value=4.9575 unit=in
